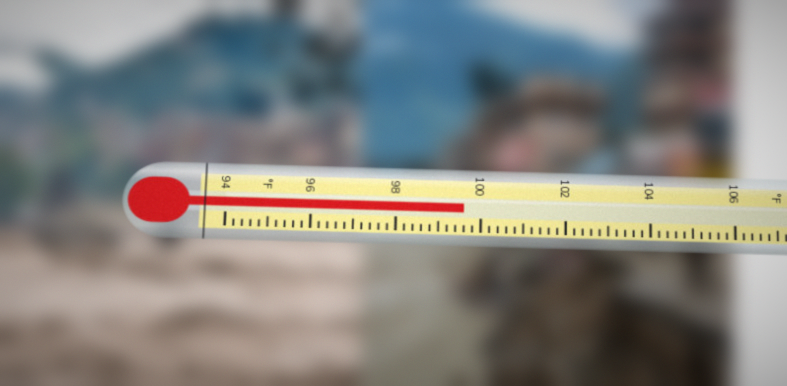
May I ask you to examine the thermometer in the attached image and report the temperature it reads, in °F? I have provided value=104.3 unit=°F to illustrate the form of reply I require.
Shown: value=99.6 unit=°F
